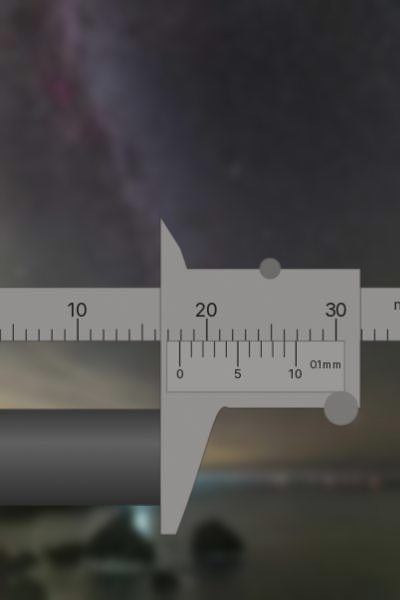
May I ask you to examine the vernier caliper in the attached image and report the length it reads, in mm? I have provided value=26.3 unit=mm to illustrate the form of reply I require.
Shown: value=17.9 unit=mm
